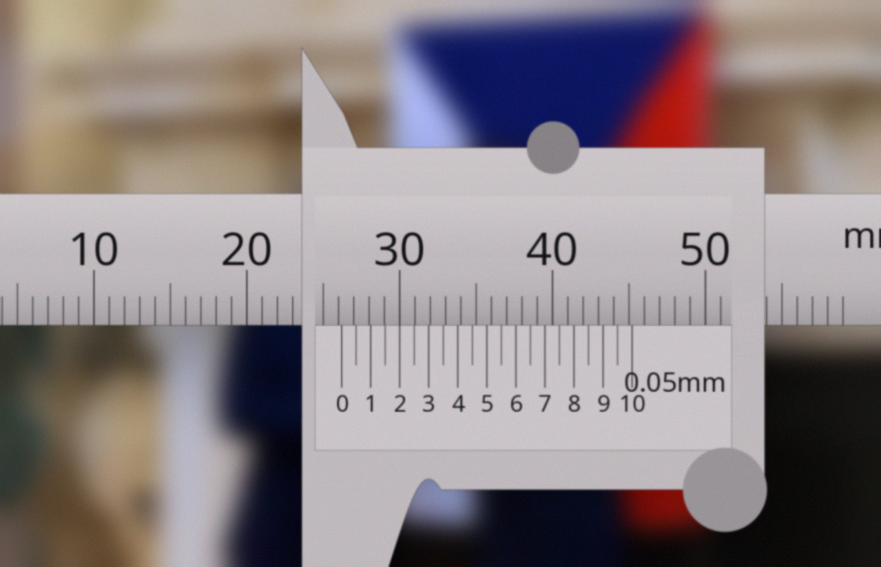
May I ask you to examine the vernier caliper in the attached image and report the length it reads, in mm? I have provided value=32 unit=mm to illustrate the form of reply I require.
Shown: value=26.2 unit=mm
